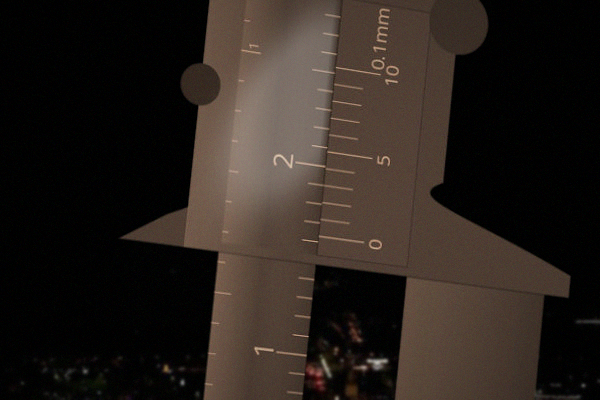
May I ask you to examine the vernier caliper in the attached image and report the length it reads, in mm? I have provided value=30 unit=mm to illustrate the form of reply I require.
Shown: value=16.3 unit=mm
